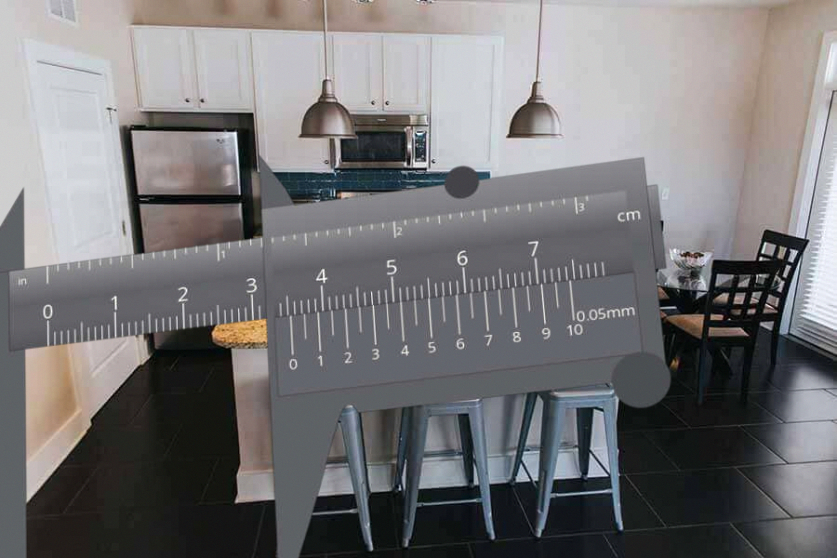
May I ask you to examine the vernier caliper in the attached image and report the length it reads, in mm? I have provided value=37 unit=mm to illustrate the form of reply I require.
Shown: value=35.4 unit=mm
